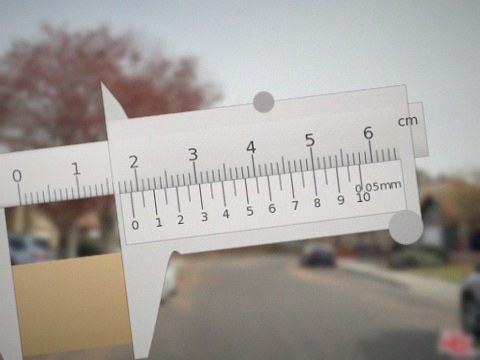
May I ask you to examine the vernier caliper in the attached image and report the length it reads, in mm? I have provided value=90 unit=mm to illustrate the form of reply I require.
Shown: value=18.8 unit=mm
